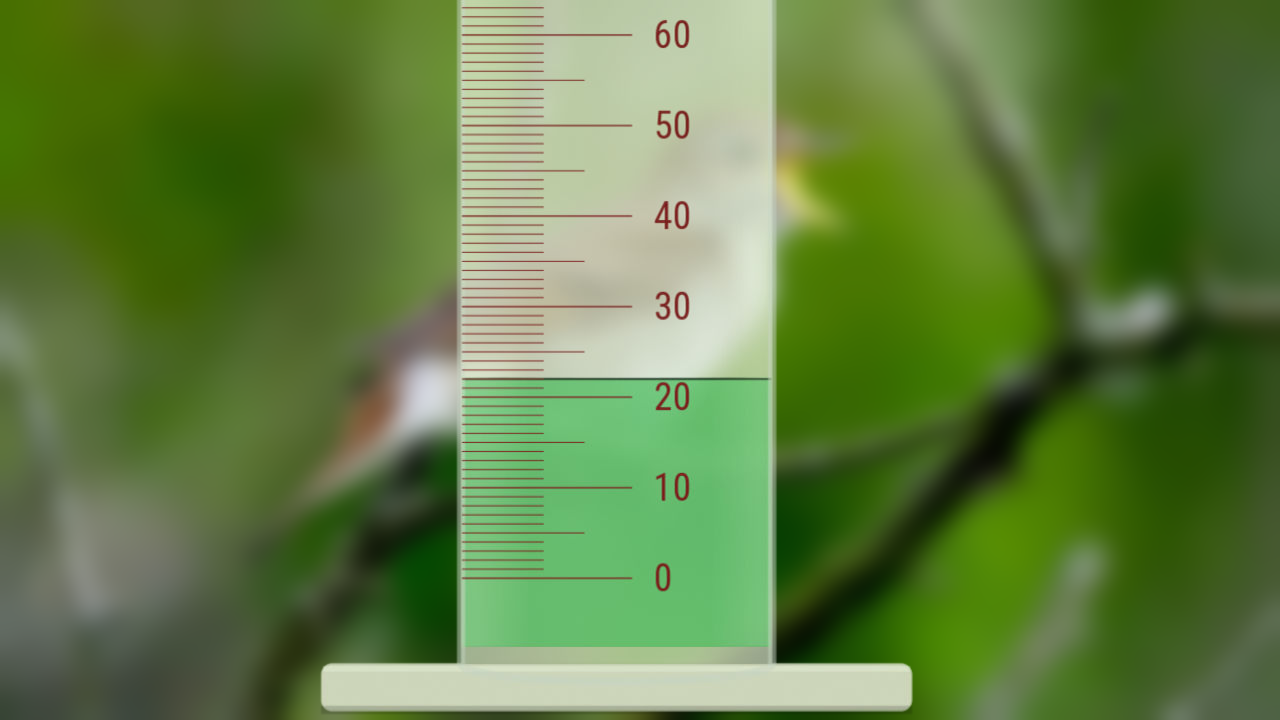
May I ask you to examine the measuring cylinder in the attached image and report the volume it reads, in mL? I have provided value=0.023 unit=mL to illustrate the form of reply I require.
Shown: value=22 unit=mL
